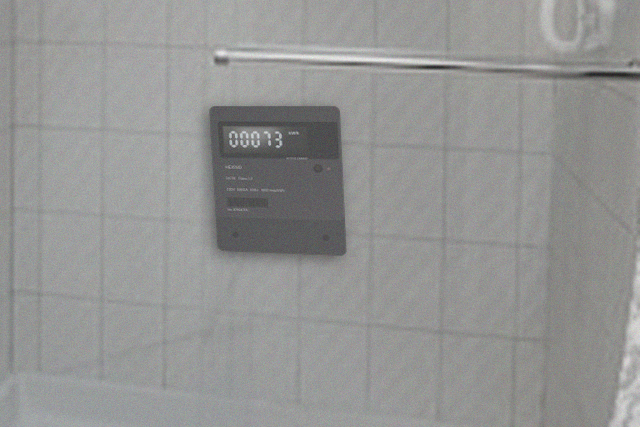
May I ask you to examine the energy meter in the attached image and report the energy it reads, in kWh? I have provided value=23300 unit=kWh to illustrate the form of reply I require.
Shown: value=73 unit=kWh
